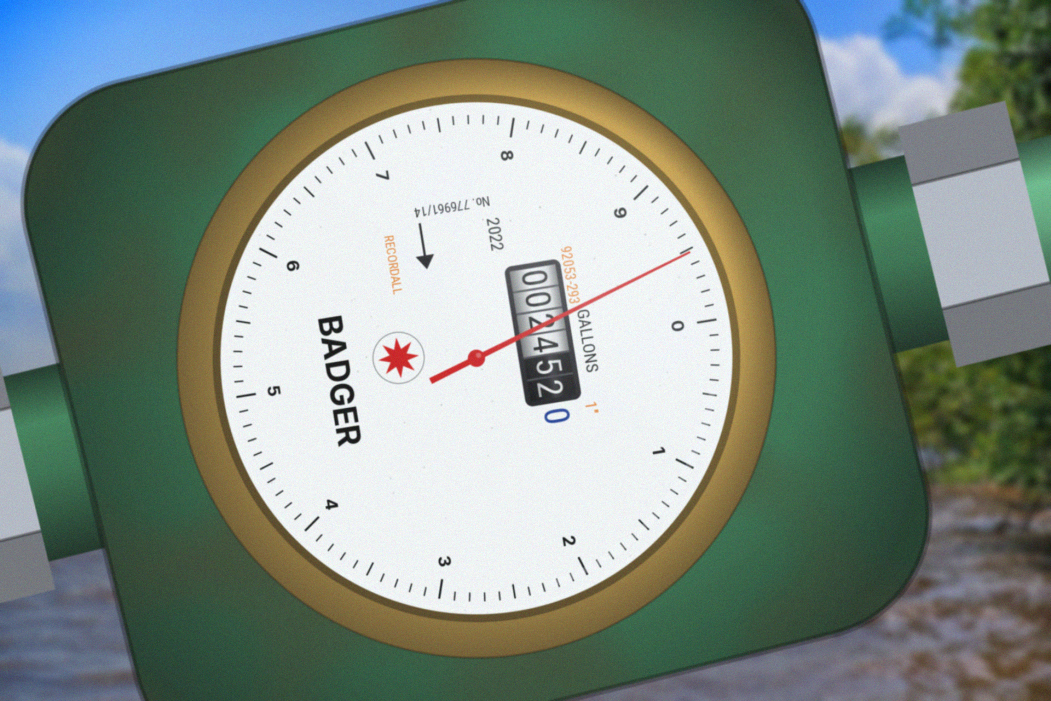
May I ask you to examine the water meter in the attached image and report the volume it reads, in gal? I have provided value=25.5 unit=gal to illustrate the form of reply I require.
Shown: value=24519.5 unit=gal
